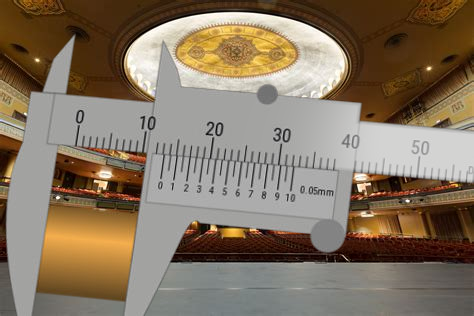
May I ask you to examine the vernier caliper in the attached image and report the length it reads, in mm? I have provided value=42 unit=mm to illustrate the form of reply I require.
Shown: value=13.2 unit=mm
